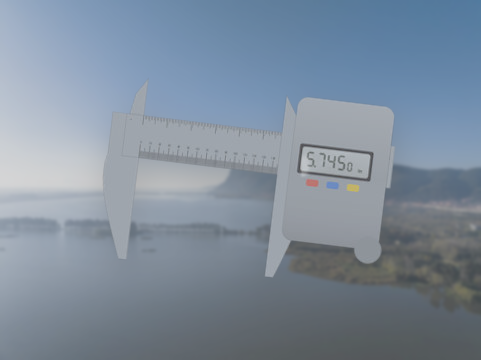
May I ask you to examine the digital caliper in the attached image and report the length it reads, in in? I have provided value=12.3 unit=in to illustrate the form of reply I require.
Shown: value=5.7450 unit=in
